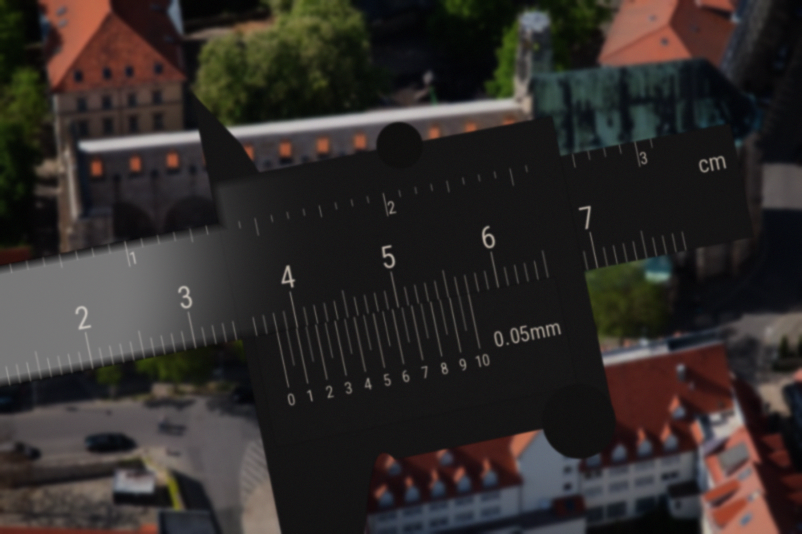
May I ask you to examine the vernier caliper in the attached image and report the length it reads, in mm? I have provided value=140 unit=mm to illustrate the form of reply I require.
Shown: value=38.0 unit=mm
